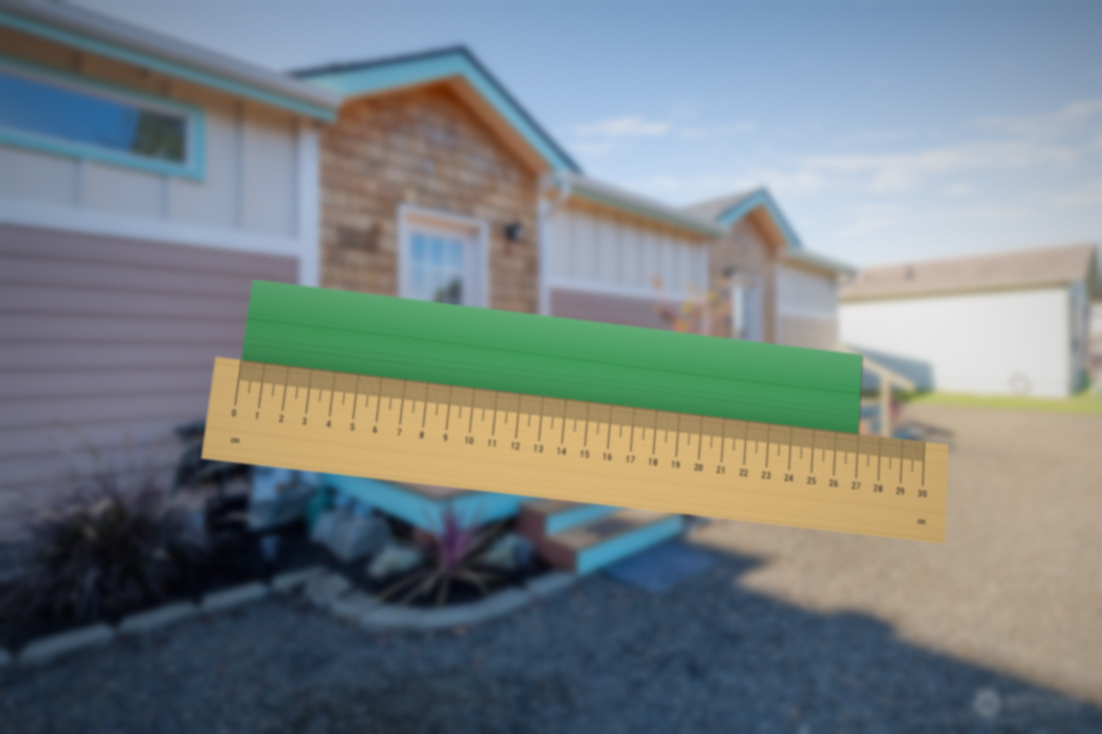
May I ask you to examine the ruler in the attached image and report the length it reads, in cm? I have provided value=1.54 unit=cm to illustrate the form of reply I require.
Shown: value=27 unit=cm
